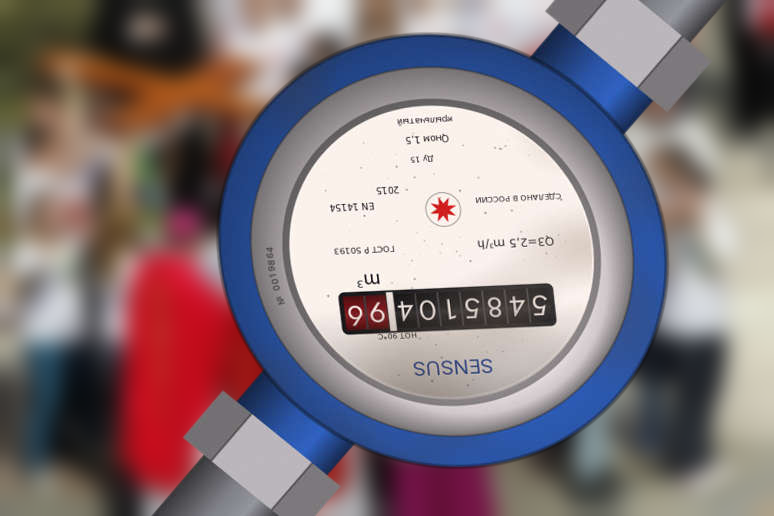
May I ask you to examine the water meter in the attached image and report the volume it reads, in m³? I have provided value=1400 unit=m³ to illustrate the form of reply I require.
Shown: value=5485104.96 unit=m³
